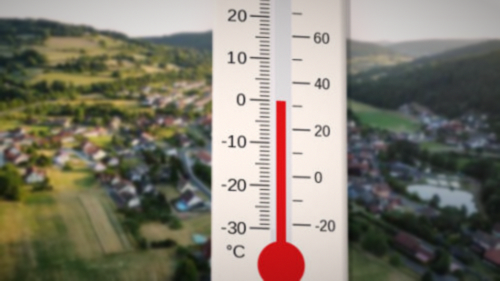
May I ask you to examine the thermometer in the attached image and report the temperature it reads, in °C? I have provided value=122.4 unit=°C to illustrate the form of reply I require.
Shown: value=0 unit=°C
